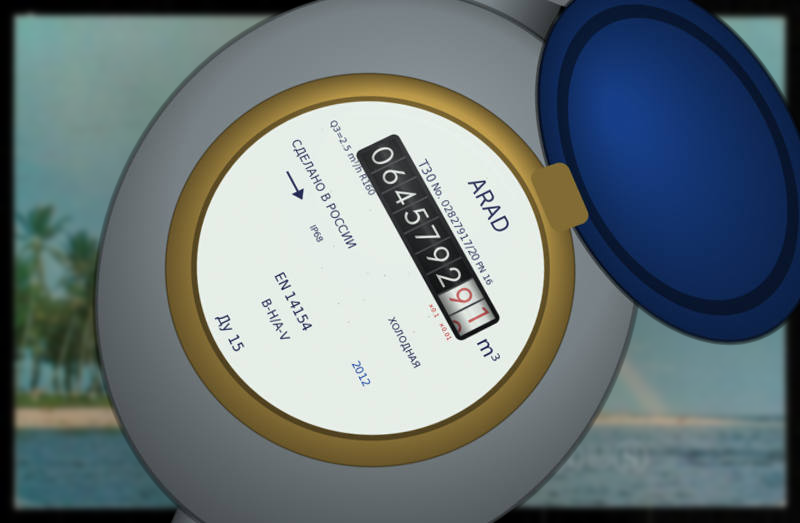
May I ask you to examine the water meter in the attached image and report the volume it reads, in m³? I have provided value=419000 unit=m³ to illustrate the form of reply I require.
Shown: value=645792.91 unit=m³
